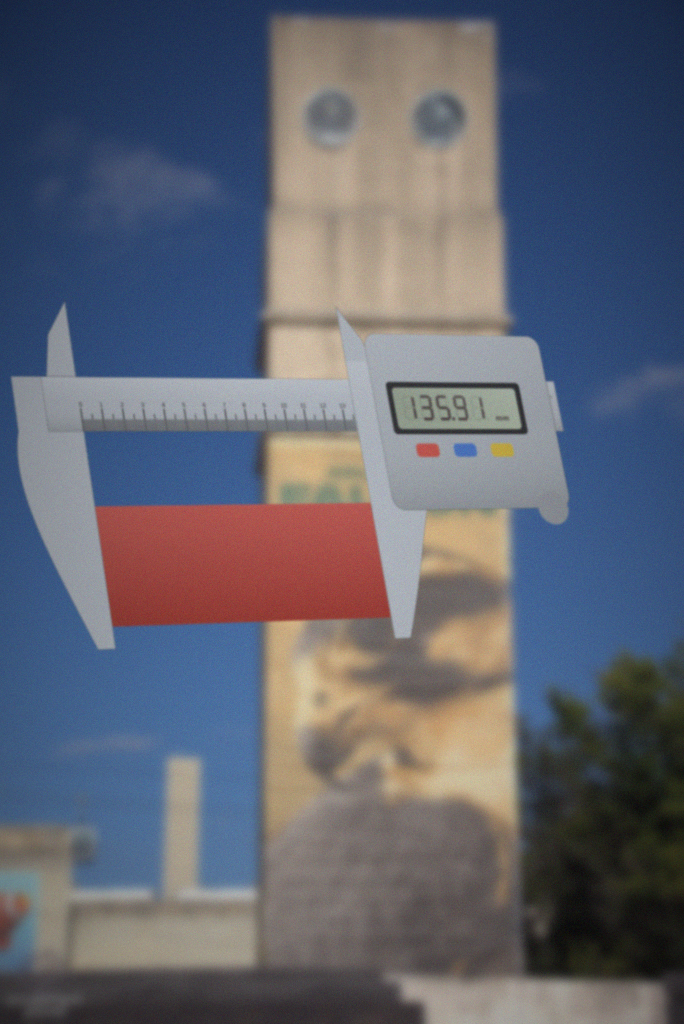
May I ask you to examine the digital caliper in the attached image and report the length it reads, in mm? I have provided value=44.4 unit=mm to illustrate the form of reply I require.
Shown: value=135.91 unit=mm
